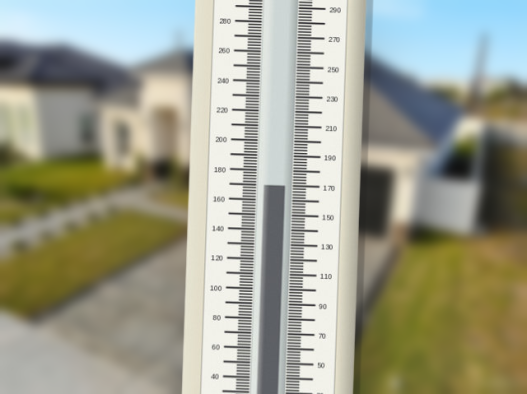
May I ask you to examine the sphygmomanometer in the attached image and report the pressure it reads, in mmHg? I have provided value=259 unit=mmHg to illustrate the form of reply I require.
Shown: value=170 unit=mmHg
